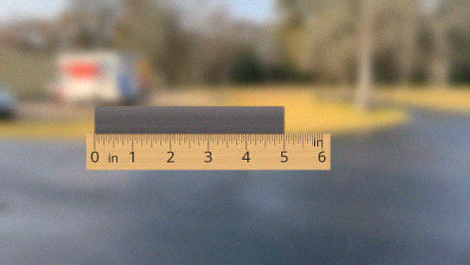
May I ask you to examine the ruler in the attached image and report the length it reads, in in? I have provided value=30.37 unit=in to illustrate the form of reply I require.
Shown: value=5 unit=in
